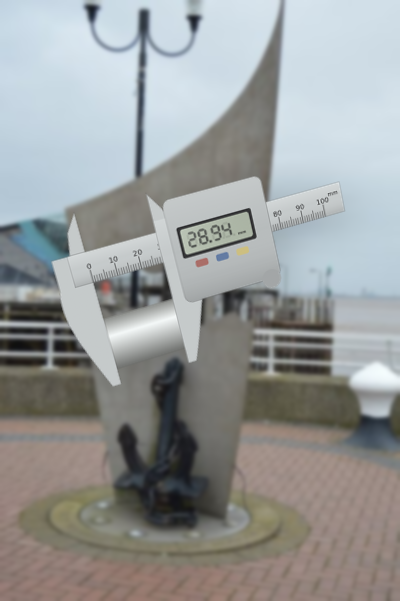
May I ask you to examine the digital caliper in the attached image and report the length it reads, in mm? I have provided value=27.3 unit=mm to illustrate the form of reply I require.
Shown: value=28.94 unit=mm
